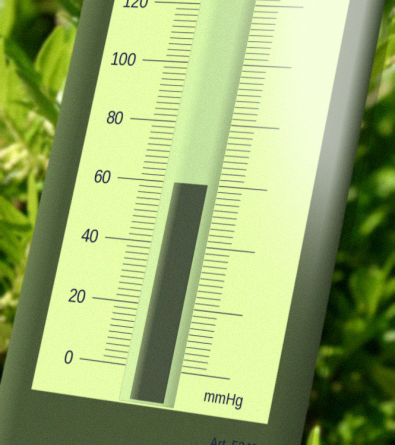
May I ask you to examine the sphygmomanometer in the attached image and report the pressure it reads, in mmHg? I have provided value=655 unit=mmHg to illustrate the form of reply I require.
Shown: value=60 unit=mmHg
